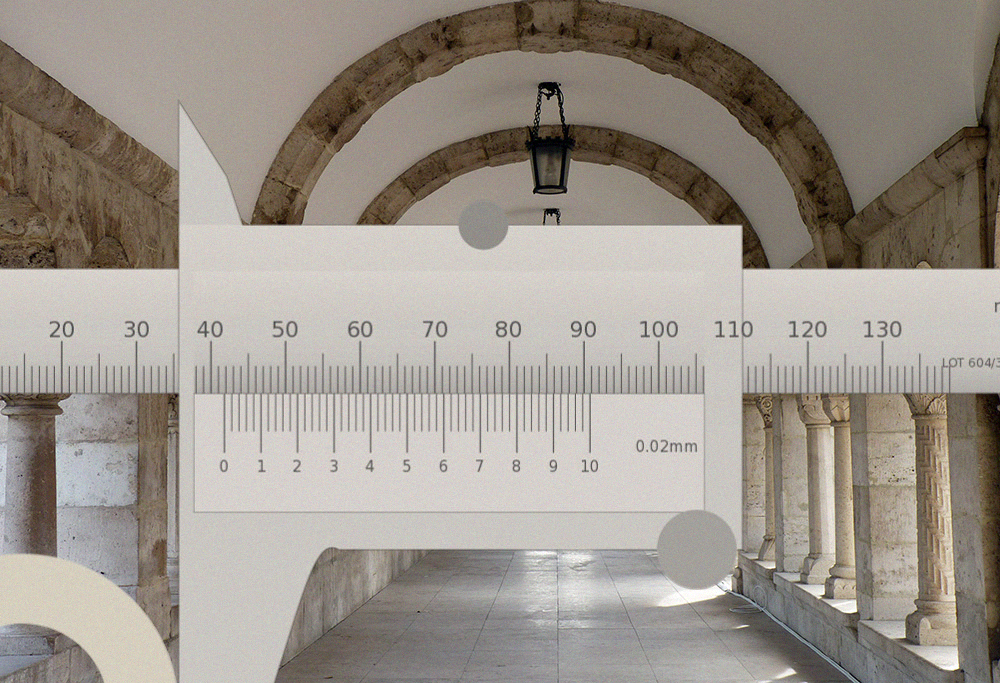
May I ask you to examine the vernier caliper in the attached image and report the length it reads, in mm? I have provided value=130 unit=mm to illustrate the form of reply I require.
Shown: value=41.8 unit=mm
